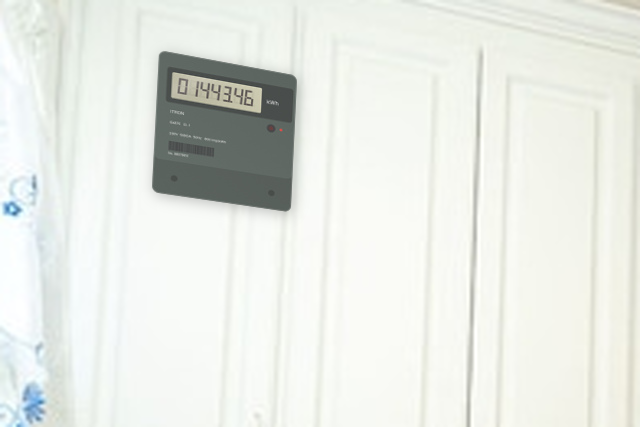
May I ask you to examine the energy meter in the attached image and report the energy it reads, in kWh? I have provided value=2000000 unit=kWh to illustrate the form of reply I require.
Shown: value=1443.46 unit=kWh
